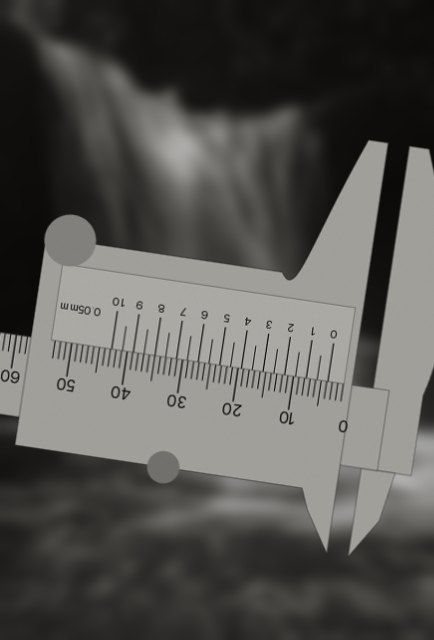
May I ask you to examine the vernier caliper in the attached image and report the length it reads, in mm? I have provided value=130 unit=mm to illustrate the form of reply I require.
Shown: value=3.8 unit=mm
